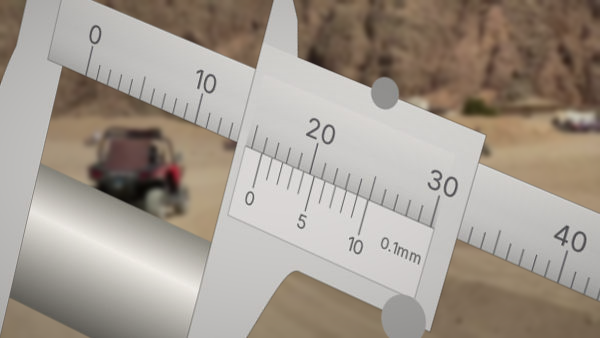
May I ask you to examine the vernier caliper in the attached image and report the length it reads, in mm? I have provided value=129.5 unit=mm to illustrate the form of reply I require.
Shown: value=15.9 unit=mm
